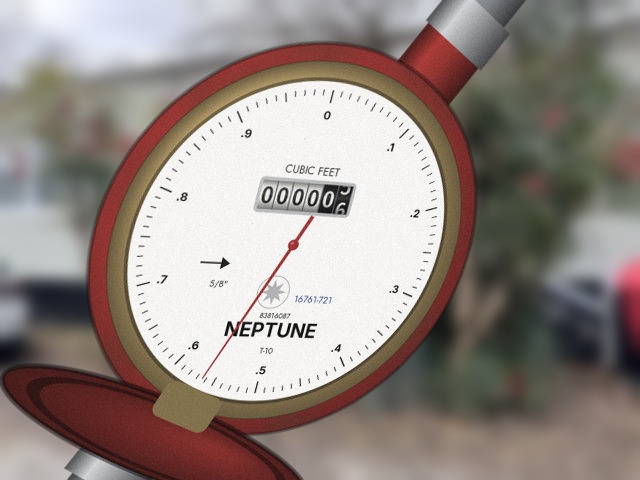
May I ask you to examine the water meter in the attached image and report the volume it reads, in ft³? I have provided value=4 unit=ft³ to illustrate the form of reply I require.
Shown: value=5.56 unit=ft³
